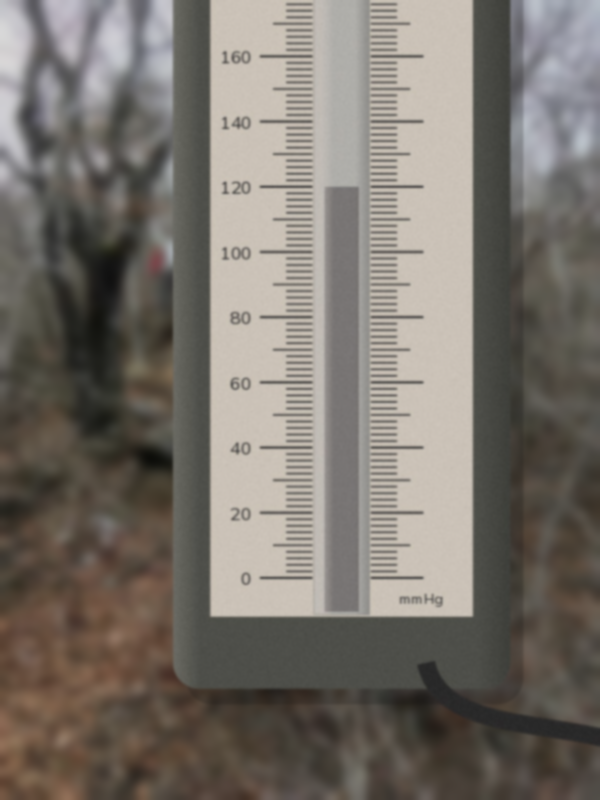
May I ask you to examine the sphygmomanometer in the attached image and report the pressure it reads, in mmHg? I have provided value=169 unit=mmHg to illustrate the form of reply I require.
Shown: value=120 unit=mmHg
